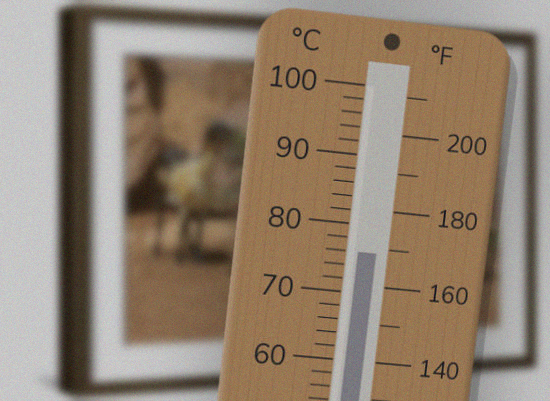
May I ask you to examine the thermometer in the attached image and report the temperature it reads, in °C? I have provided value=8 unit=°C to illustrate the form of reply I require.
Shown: value=76 unit=°C
